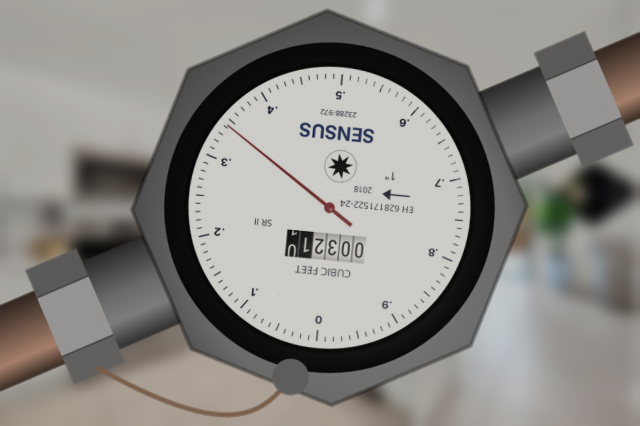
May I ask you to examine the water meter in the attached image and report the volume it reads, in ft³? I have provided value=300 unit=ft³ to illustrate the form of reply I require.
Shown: value=3210.34 unit=ft³
